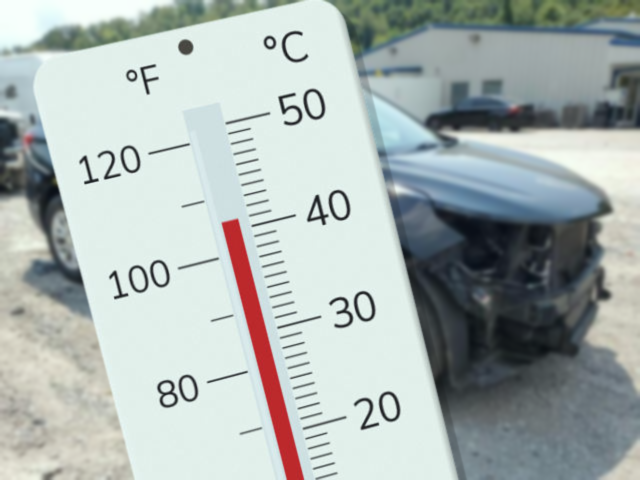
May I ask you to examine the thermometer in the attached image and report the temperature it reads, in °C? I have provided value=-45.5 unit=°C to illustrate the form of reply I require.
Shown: value=41 unit=°C
